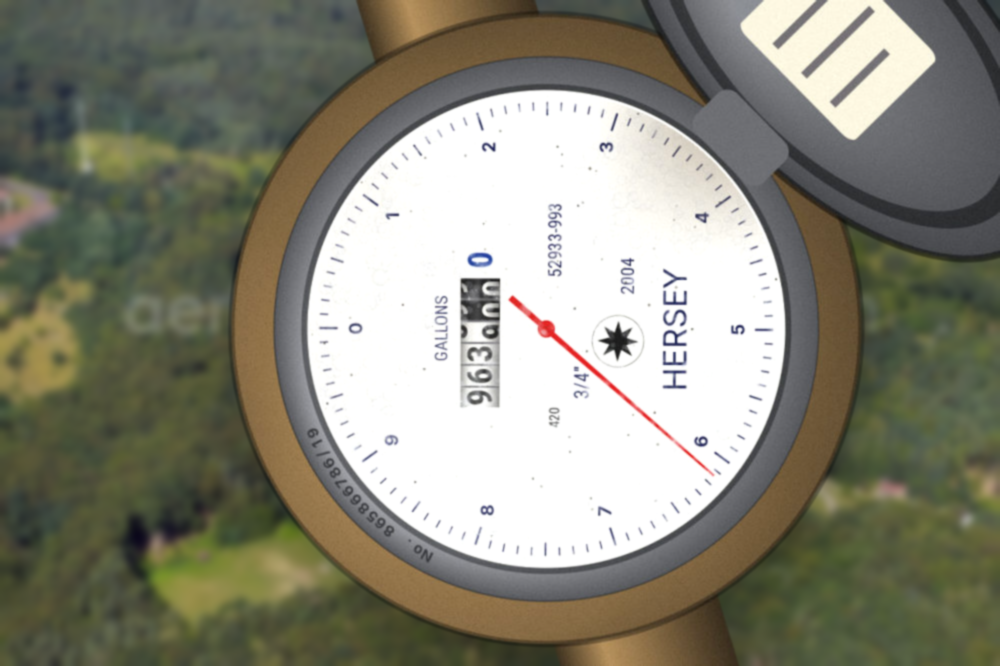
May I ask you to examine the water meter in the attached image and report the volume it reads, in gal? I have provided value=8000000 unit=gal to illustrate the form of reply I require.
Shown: value=9638996.1 unit=gal
